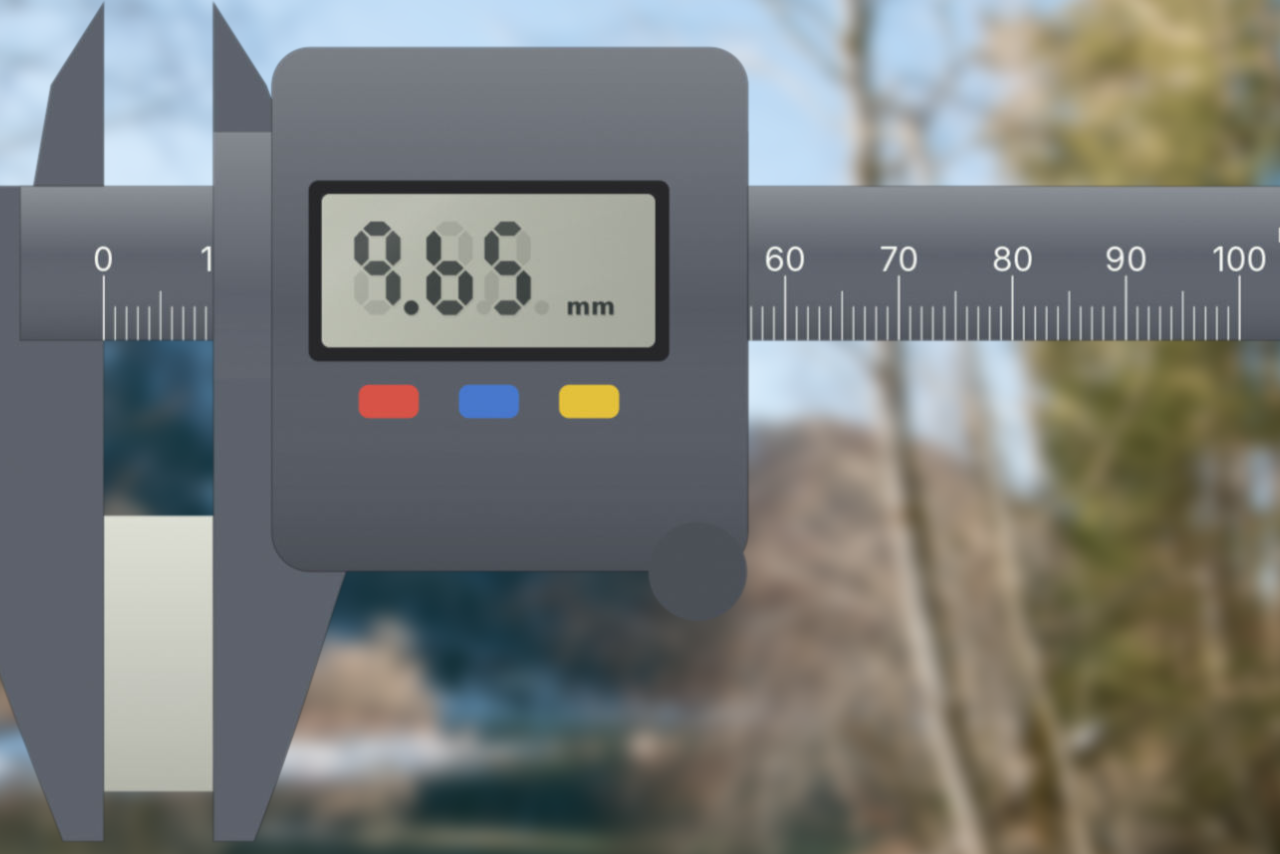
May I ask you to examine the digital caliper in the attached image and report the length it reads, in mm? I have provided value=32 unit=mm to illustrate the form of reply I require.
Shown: value=9.65 unit=mm
